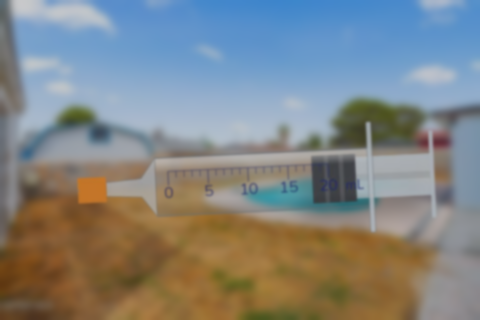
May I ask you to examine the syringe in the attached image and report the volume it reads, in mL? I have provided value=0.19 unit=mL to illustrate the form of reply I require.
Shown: value=18 unit=mL
